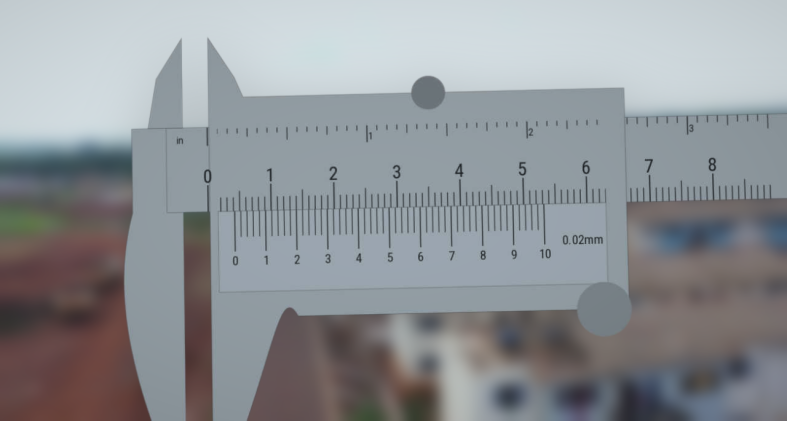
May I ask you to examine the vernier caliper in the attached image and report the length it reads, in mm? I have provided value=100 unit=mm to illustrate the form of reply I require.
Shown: value=4.2 unit=mm
